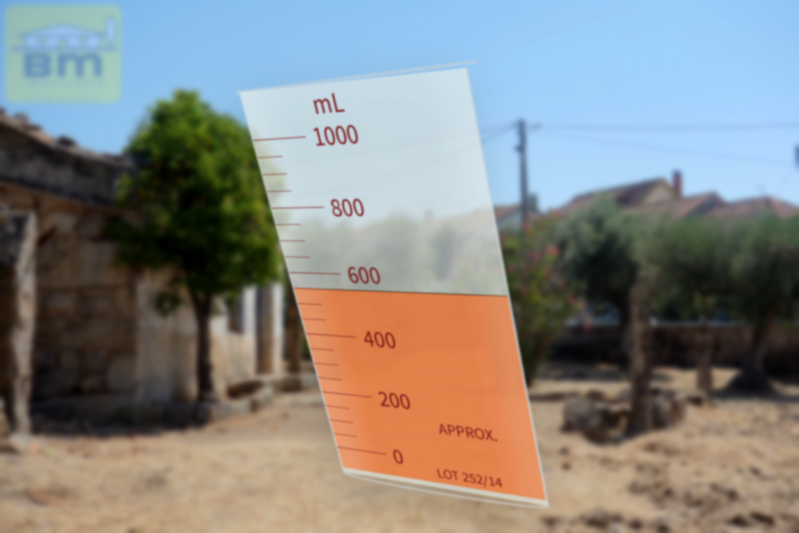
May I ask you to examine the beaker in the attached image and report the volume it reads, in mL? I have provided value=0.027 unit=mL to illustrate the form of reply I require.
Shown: value=550 unit=mL
